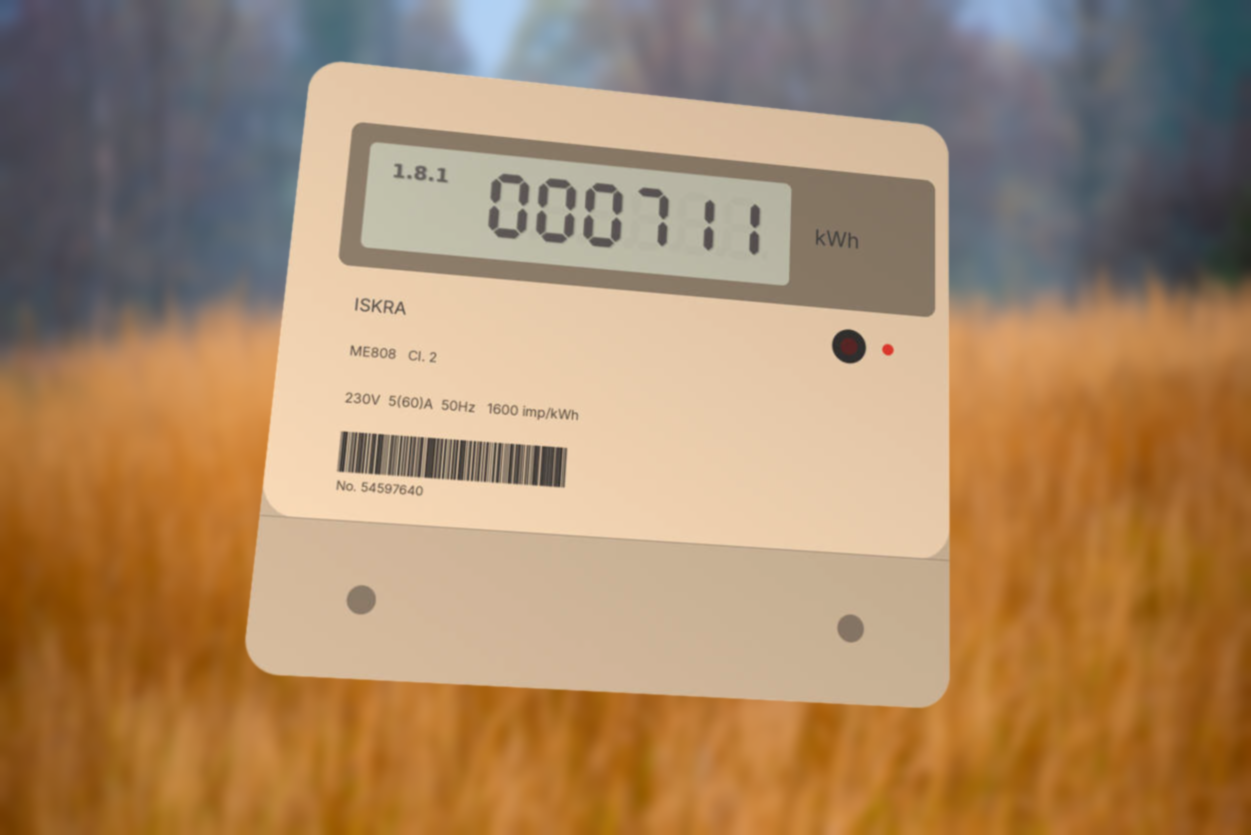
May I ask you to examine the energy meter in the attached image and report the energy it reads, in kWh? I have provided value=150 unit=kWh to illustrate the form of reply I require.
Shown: value=711 unit=kWh
